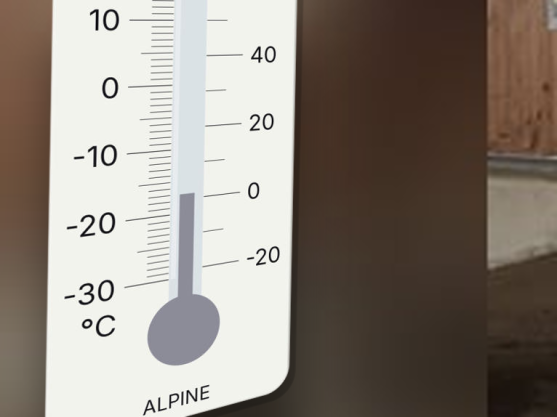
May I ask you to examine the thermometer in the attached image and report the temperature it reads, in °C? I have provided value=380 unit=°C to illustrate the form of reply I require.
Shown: value=-17 unit=°C
